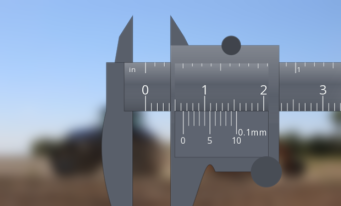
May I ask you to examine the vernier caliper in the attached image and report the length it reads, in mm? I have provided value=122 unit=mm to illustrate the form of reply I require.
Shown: value=6.4 unit=mm
